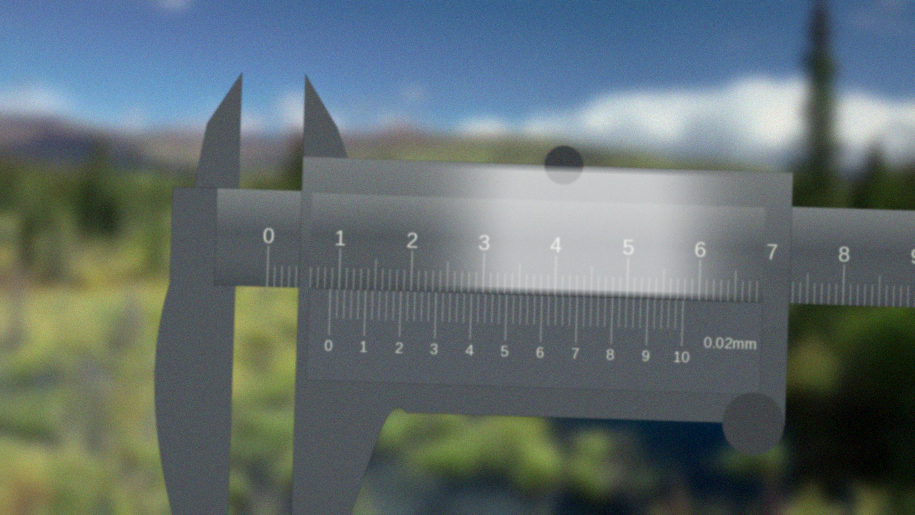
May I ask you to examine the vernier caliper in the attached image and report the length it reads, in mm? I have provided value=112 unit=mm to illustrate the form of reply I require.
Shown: value=8.8 unit=mm
